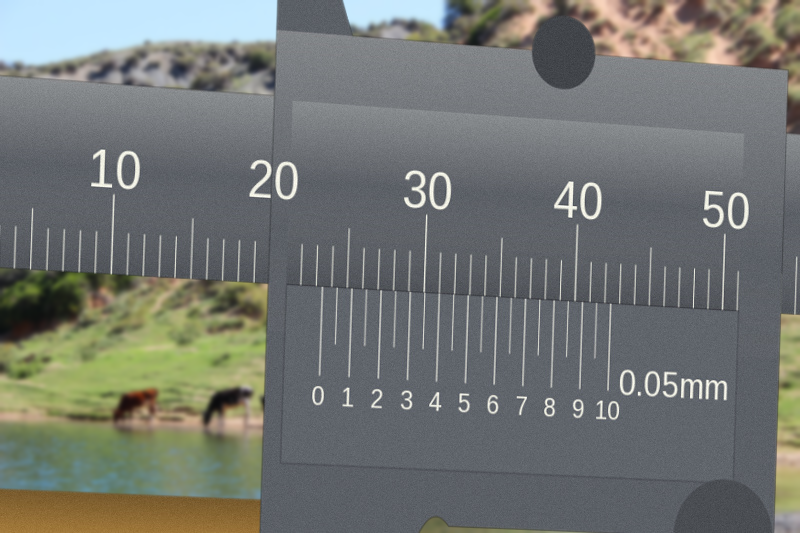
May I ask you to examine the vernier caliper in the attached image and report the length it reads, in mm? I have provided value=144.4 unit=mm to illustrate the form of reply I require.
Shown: value=23.4 unit=mm
